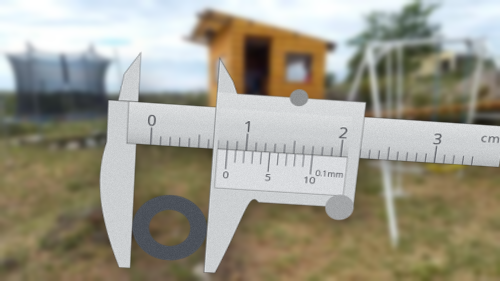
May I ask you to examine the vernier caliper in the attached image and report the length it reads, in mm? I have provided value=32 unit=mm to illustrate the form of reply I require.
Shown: value=8.0 unit=mm
